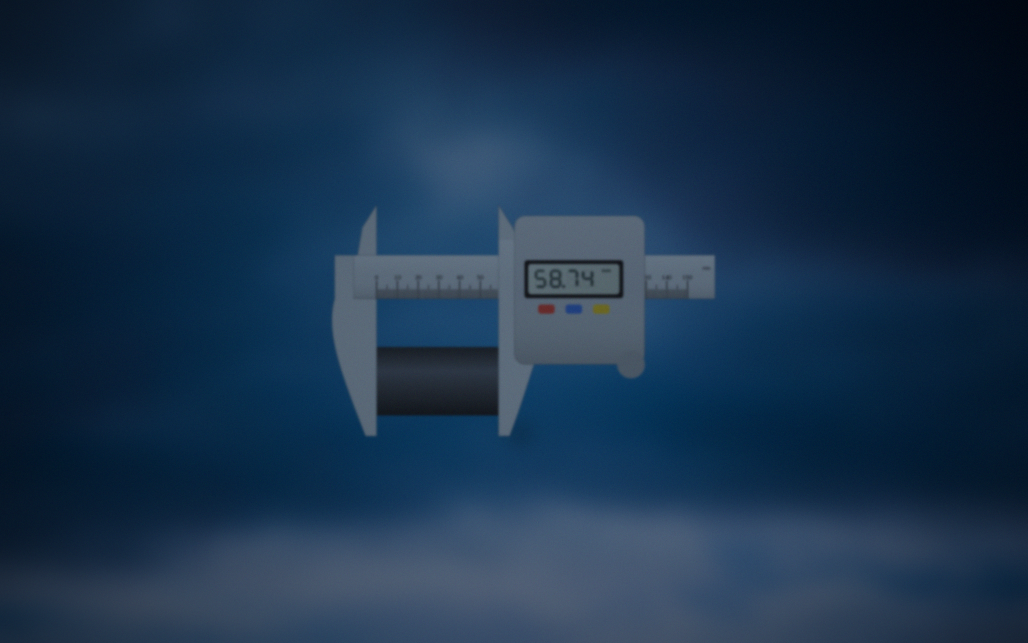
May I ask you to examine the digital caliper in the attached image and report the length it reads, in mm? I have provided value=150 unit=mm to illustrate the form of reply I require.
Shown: value=58.74 unit=mm
